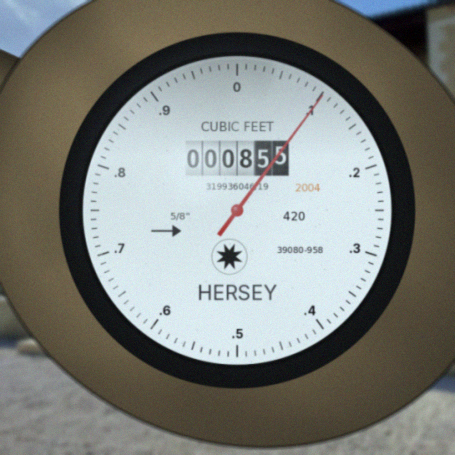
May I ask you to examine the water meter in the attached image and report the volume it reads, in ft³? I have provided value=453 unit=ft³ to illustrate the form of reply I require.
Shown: value=855.10 unit=ft³
